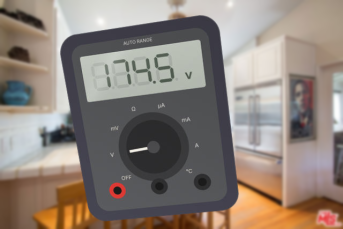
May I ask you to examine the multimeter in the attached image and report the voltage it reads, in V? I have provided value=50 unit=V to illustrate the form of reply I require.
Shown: value=174.5 unit=V
